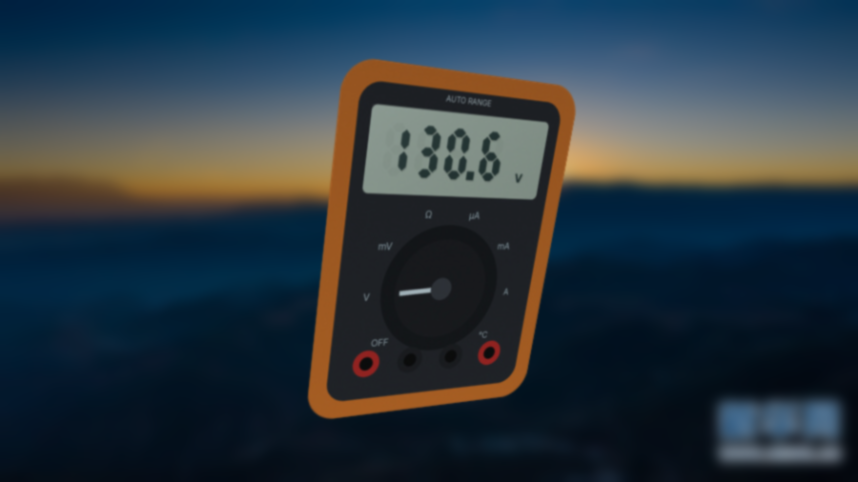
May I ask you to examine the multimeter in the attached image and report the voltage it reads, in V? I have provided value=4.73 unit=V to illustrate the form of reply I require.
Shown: value=130.6 unit=V
